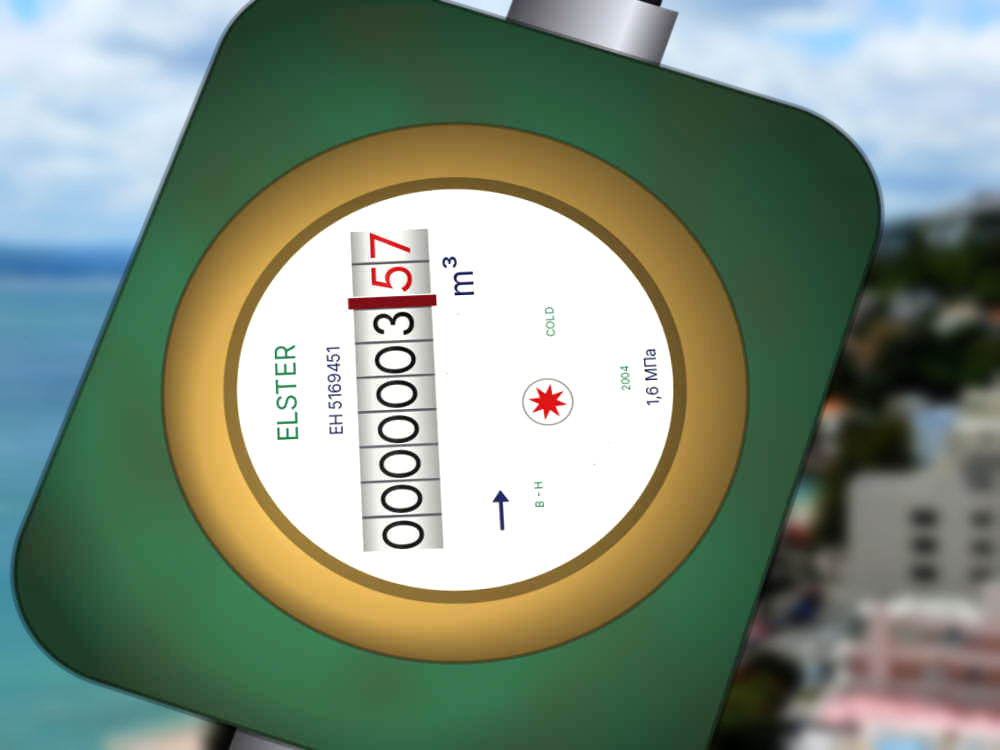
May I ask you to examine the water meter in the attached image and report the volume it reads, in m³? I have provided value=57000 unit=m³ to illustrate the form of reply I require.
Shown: value=3.57 unit=m³
